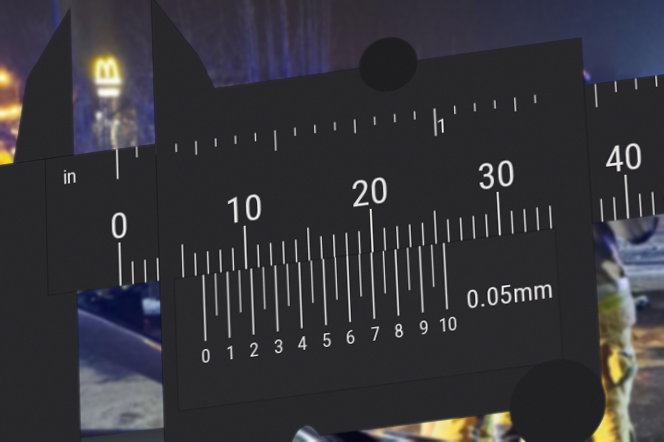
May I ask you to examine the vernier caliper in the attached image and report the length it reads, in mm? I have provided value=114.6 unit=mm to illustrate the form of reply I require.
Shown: value=6.6 unit=mm
